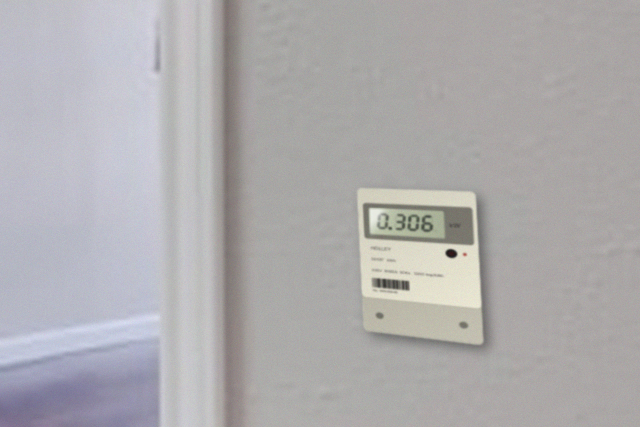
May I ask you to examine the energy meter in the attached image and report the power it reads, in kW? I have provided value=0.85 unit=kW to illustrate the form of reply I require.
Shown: value=0.306 unit=kW
